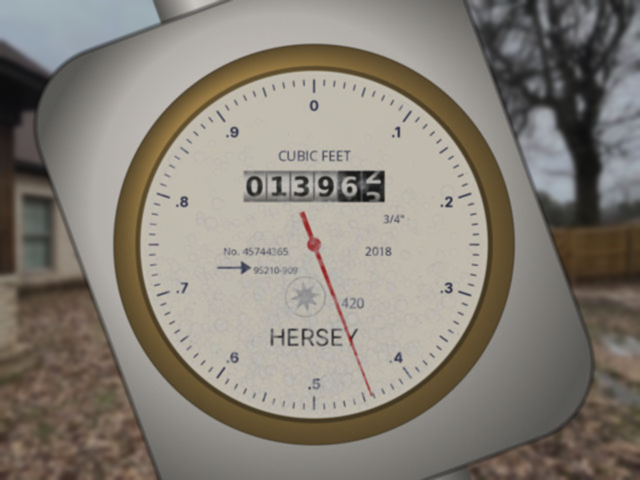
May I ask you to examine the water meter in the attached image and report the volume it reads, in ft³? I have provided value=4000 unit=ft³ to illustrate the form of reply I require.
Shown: value=13962.44 unit=ft³
